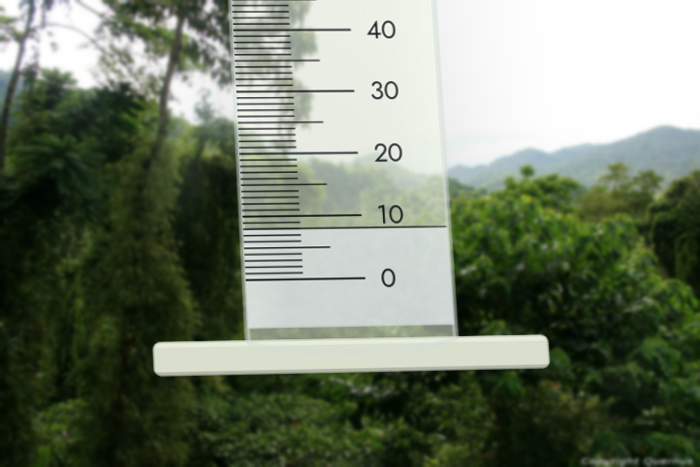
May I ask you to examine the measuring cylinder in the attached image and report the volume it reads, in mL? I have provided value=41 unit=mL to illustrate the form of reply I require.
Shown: value=8 unit=mL
